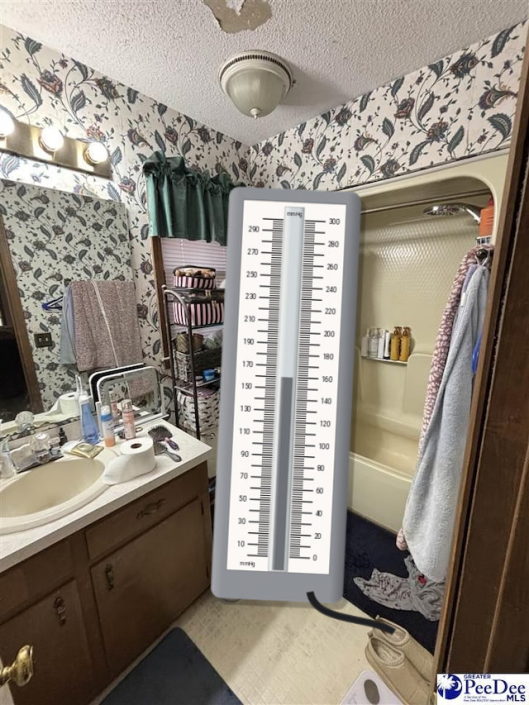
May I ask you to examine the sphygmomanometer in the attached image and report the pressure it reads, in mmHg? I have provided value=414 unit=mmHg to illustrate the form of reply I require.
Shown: value=160 unit=mmHg
